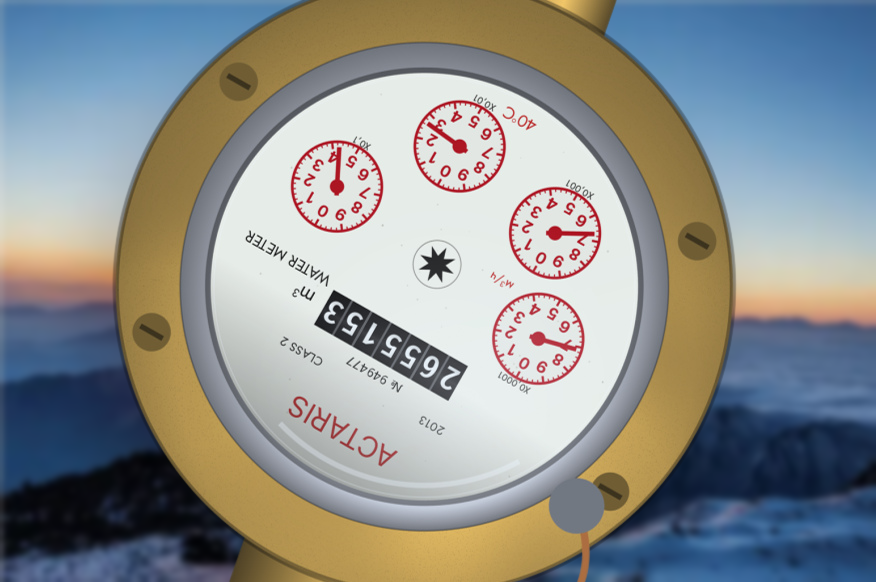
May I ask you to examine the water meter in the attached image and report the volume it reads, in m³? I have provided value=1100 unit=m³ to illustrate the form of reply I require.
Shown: value=2655153.4267 unit=m³
